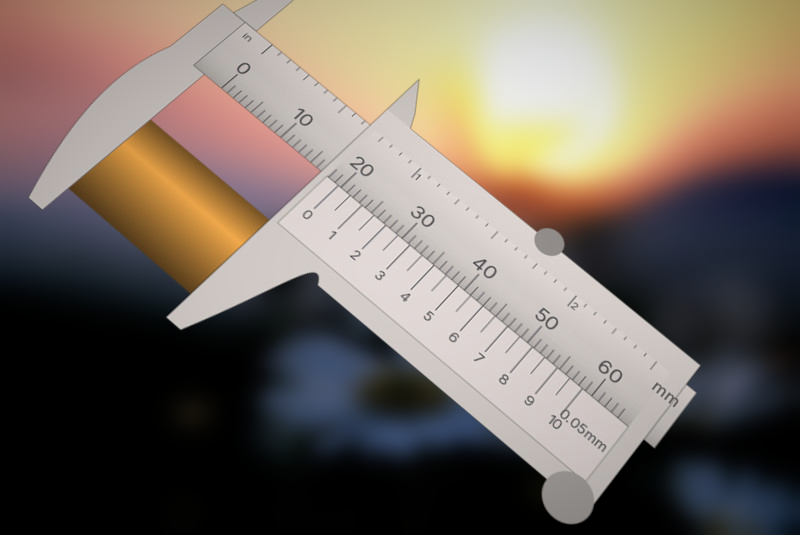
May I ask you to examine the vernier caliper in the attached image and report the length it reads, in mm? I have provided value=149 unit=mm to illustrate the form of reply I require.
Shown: value=19.6 unit=mm
